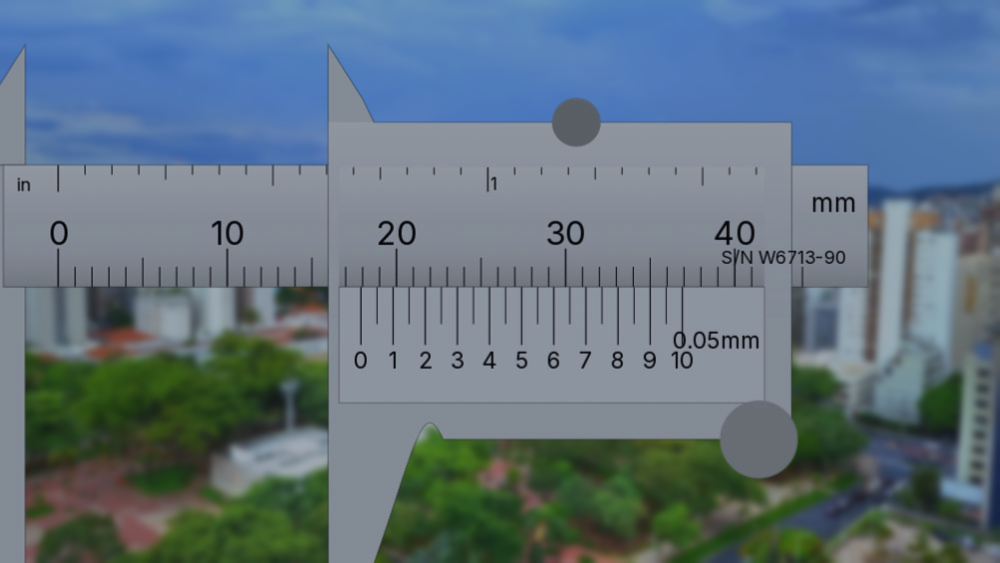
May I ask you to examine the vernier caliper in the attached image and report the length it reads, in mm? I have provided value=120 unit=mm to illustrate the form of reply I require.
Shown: value=17.9 unit=mm
